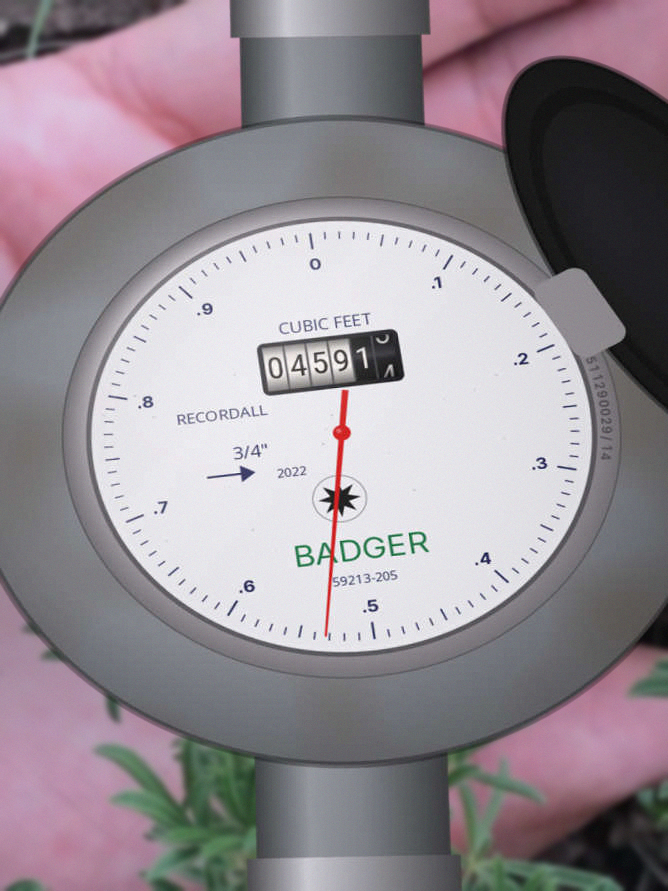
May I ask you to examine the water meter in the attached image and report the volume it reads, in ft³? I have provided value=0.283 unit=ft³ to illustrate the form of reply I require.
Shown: value=45913.53 unit=ft³
